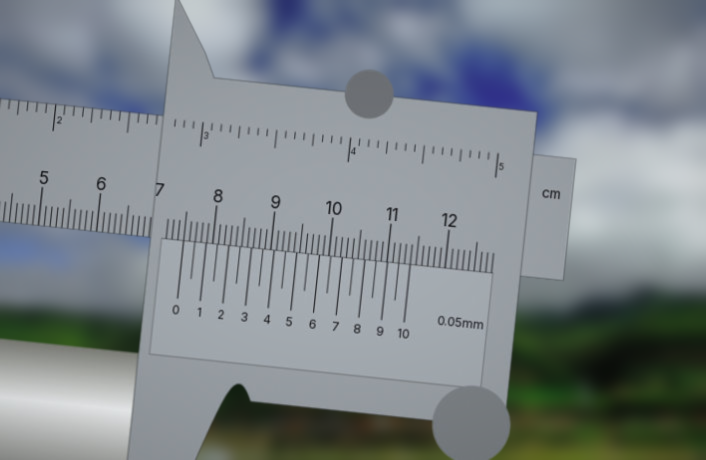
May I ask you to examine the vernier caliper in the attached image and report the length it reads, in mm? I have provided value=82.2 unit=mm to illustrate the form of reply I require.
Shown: value=75.0 unit=mm
